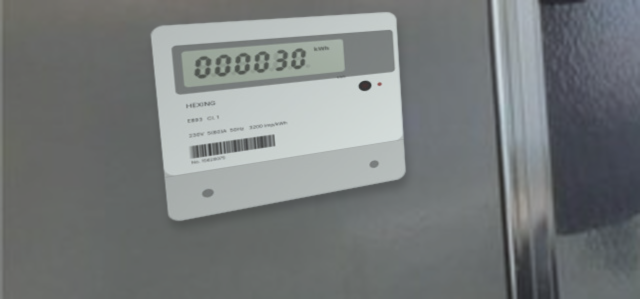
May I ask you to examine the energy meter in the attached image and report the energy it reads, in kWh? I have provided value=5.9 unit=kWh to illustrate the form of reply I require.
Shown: value=30 unit=kWh
